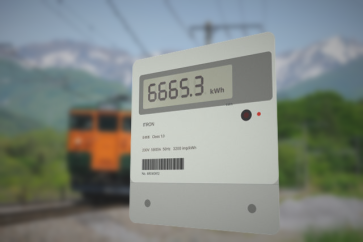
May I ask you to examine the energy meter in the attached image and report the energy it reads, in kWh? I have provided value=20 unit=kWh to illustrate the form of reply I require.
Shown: value=6665.3 unit=kWh
